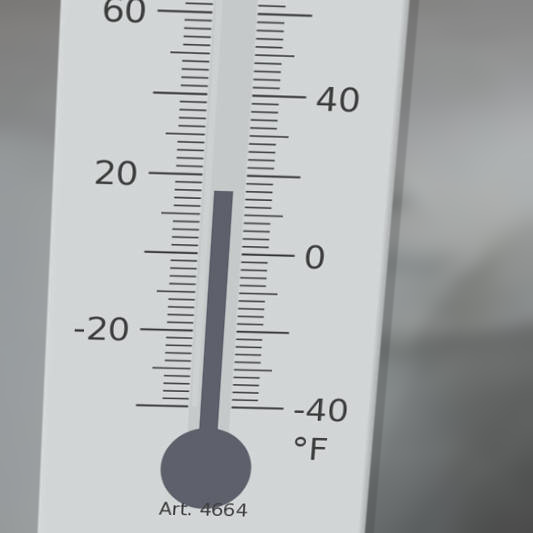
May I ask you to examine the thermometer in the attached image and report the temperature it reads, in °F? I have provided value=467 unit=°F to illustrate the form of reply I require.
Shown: value=16 unit=°F
